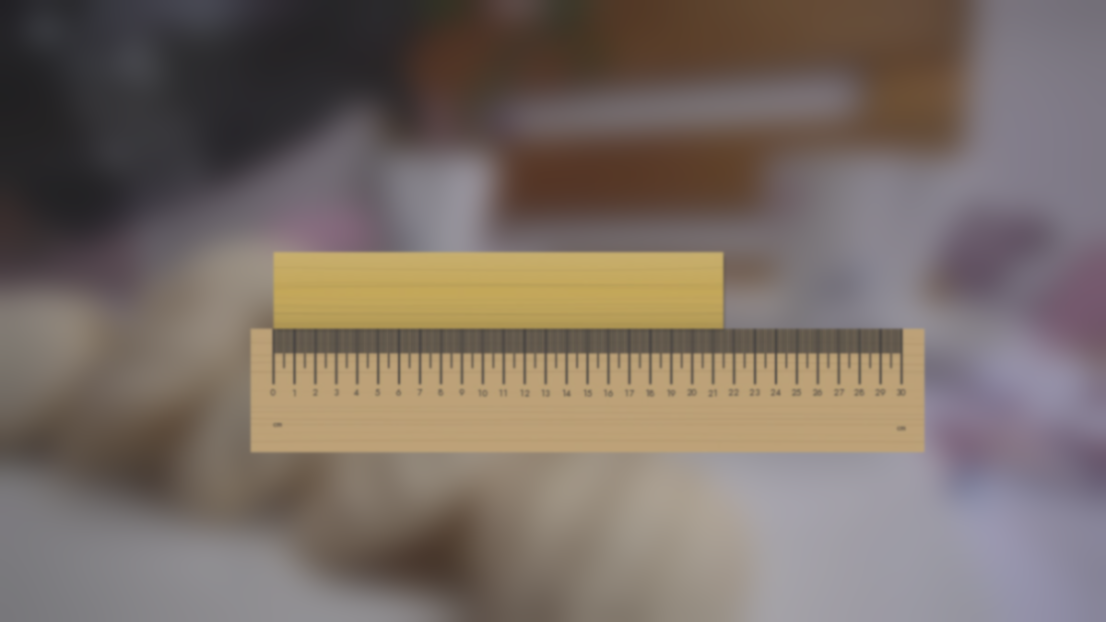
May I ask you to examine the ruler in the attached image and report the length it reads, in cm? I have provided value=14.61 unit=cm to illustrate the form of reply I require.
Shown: value=21.5 unit=cm
